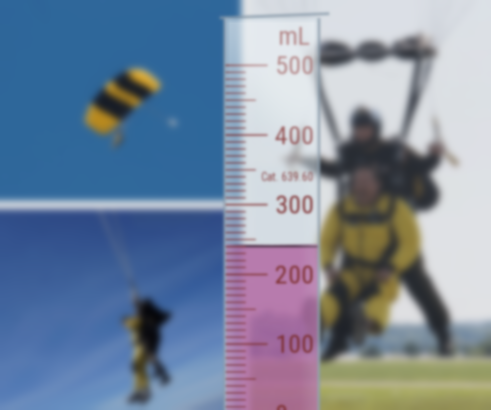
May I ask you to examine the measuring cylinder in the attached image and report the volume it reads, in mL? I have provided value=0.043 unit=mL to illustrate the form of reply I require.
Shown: value=240 unit=mL
